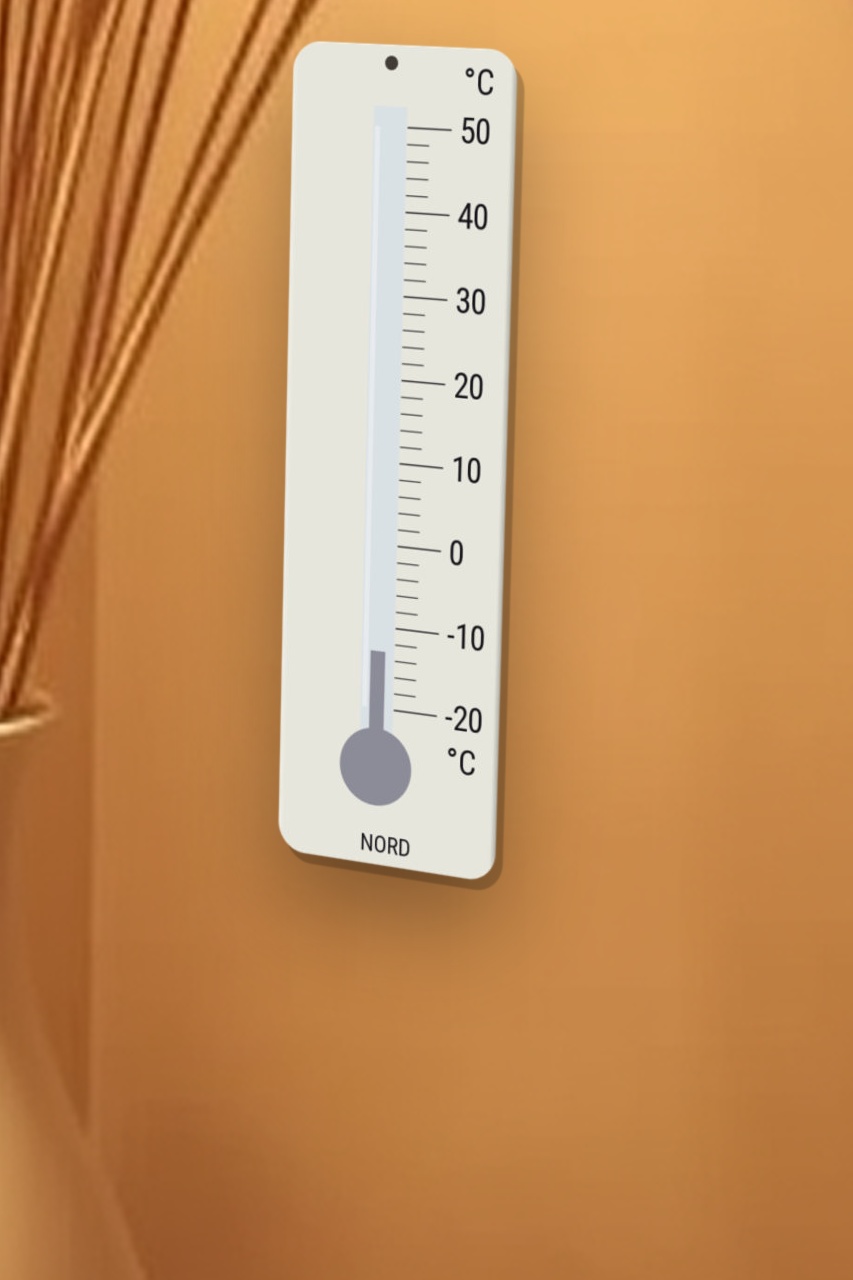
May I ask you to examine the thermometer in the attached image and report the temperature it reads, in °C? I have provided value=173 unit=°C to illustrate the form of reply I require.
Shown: value=-13 unit=°C
